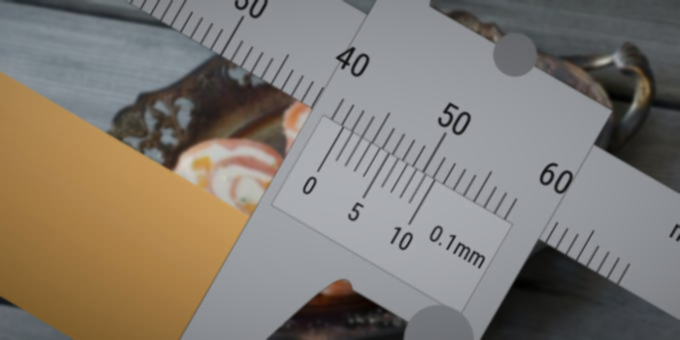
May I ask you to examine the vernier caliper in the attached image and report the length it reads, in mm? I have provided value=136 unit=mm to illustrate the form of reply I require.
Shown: value=42.2 unit=mm
